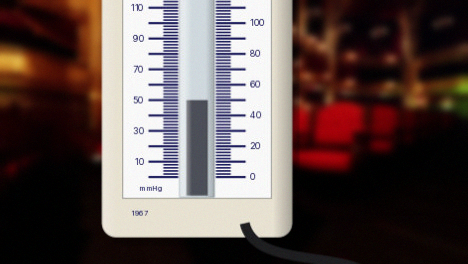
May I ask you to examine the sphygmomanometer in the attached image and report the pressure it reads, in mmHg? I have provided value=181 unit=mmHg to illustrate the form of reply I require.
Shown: value=50 unit=mmHg
